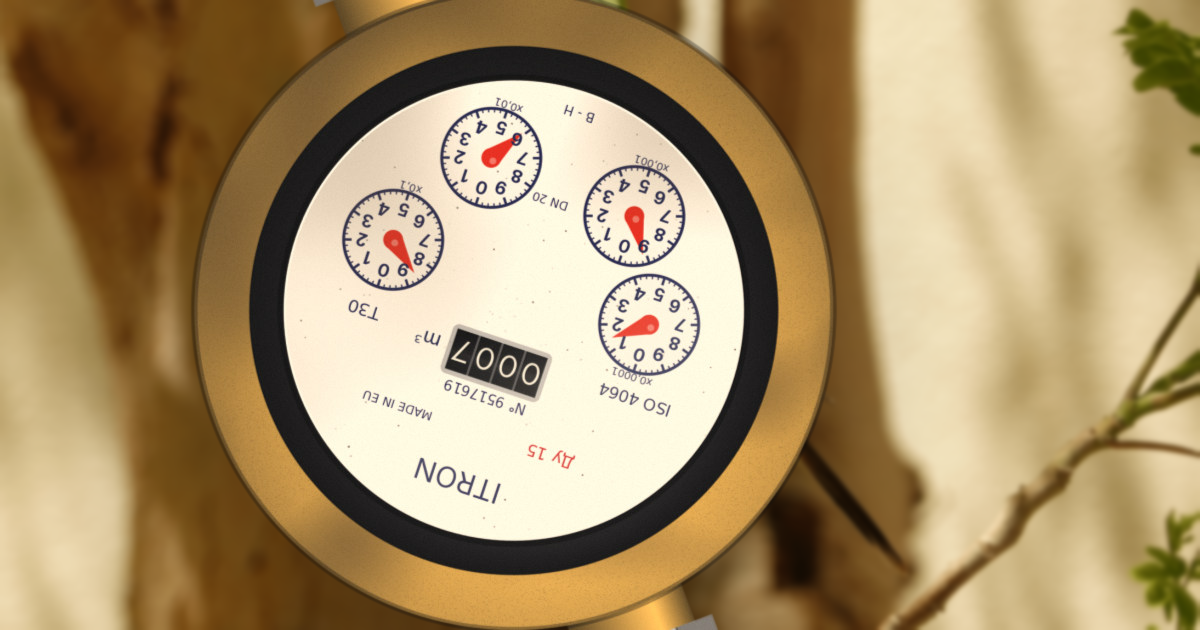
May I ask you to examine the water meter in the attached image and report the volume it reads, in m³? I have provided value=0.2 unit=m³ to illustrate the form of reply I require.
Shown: value=7.8591 unit=m³
